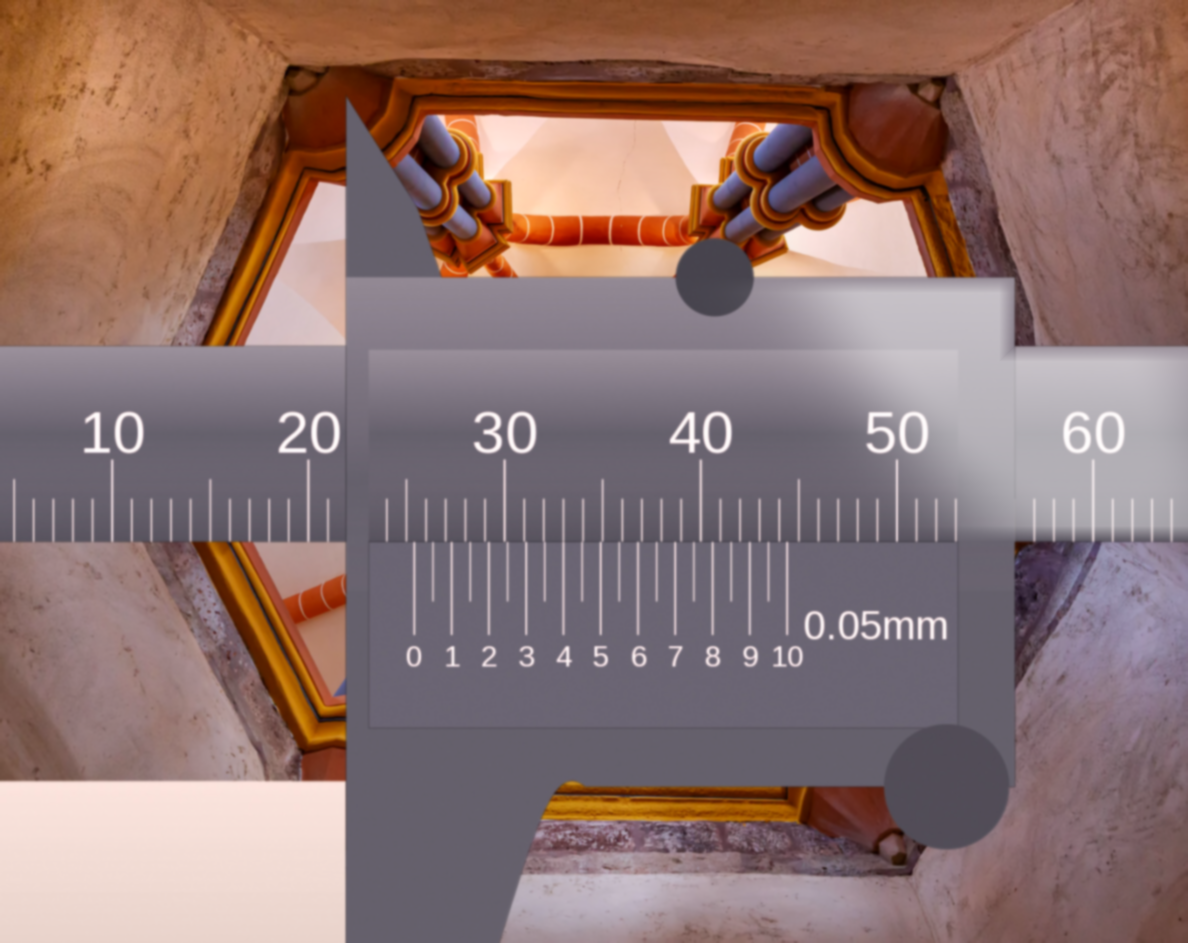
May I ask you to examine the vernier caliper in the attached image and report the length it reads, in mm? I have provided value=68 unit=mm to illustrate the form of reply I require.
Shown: value=25.4 unit=mm
